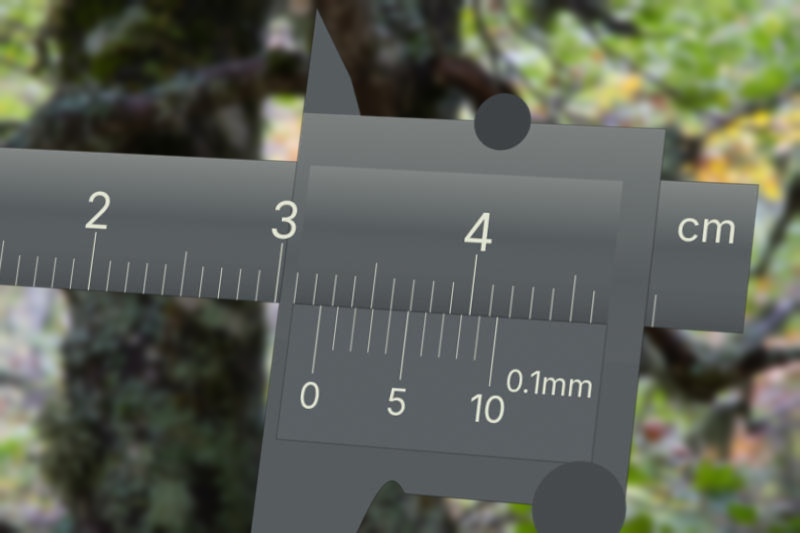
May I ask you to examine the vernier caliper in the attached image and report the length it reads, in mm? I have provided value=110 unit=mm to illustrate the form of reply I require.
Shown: value=32.4 unit=mm
